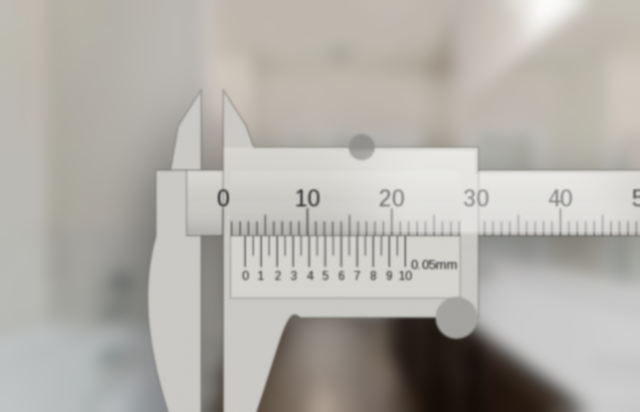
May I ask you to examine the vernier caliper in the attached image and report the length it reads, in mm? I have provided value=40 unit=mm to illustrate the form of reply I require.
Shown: value=2.6 unit=mm
